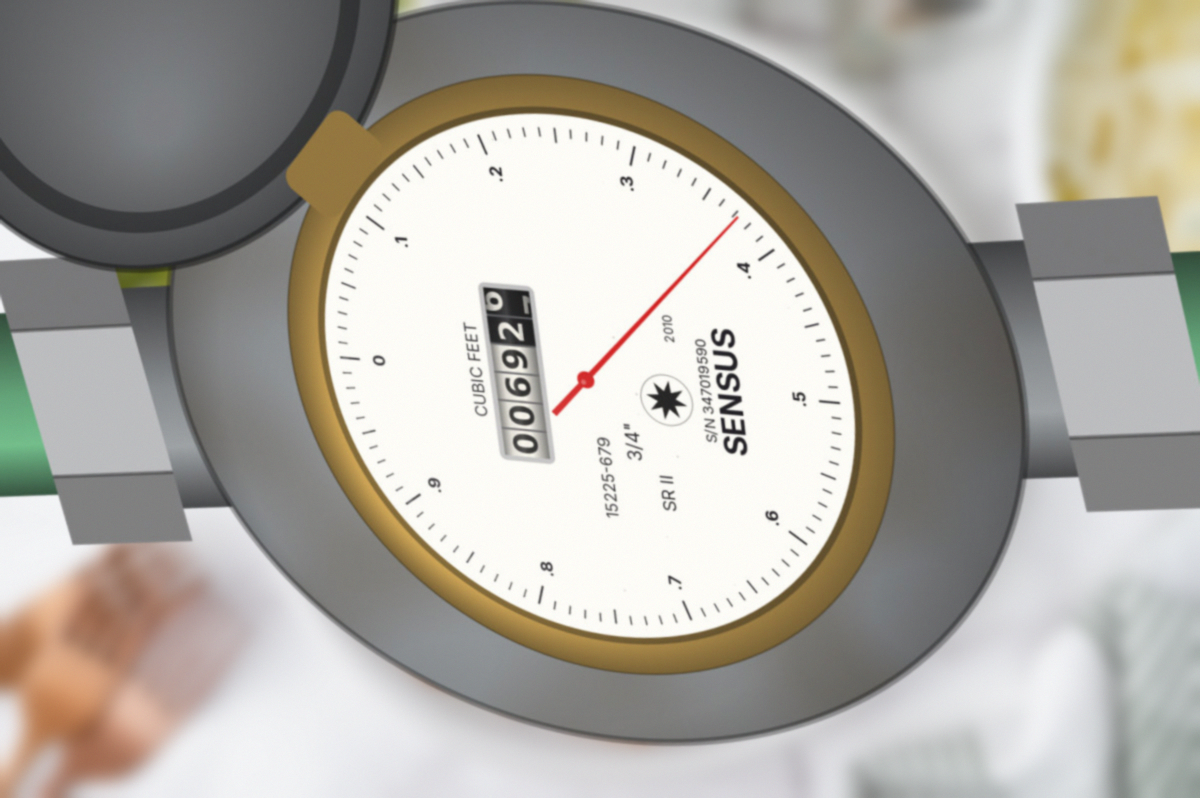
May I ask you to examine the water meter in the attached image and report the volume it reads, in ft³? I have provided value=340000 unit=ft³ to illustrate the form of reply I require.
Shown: value=6926.37 unit=ft³
